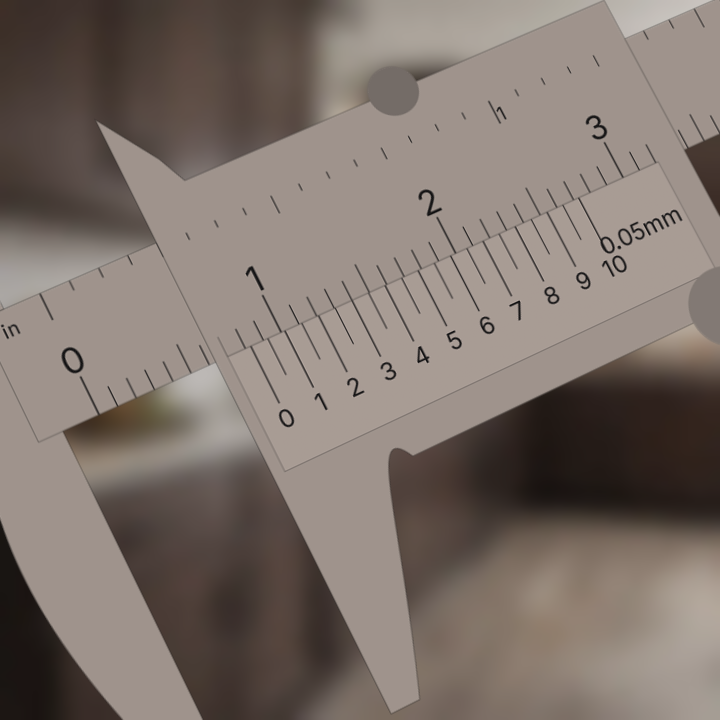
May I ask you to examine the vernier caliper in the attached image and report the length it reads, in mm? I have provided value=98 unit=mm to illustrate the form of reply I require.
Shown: value=8.3 unit=mm
